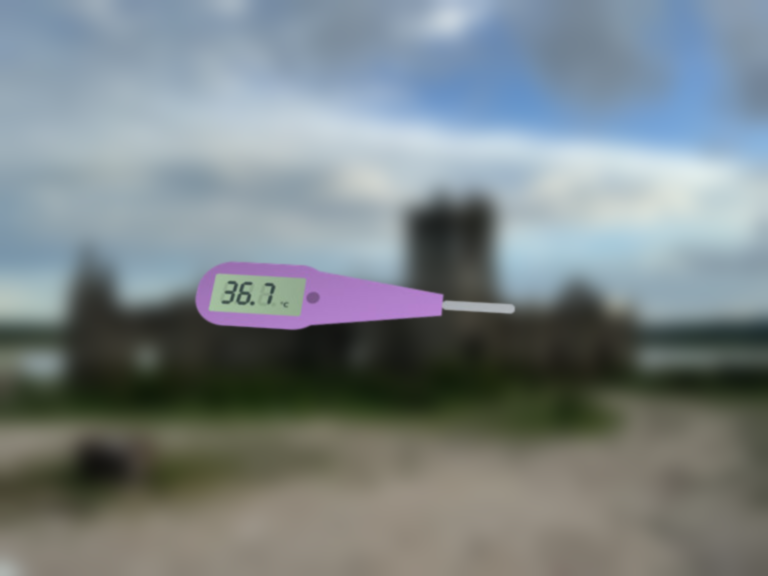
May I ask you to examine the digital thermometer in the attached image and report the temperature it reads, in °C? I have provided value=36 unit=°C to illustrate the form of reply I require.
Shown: value=36.7 unit=°C
